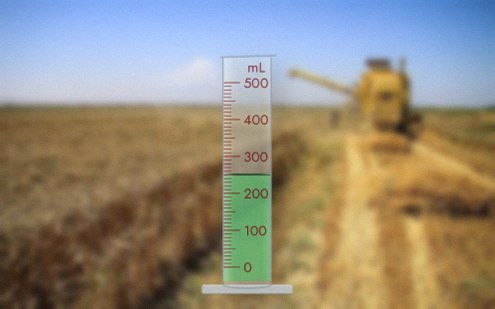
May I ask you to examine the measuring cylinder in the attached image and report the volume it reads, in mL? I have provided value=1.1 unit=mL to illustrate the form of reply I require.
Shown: value=250 unit=mL
